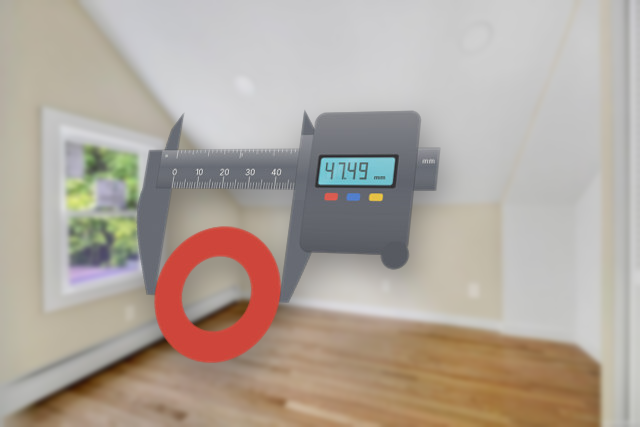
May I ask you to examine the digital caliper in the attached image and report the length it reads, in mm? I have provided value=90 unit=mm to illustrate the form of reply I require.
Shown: value=47.49 unit=mm
